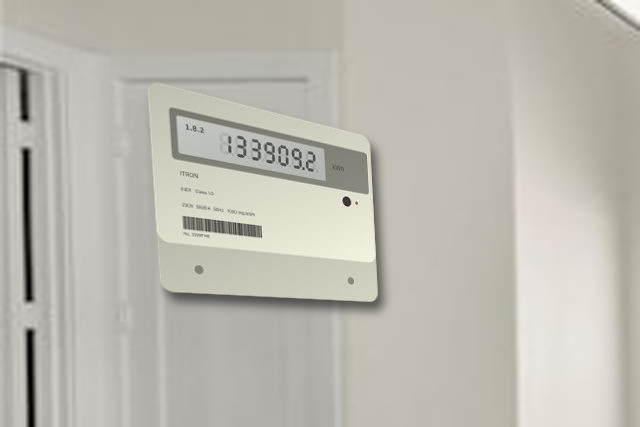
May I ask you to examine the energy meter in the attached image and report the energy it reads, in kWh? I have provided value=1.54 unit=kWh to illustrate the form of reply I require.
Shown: value=133909.2 unit=kWh
